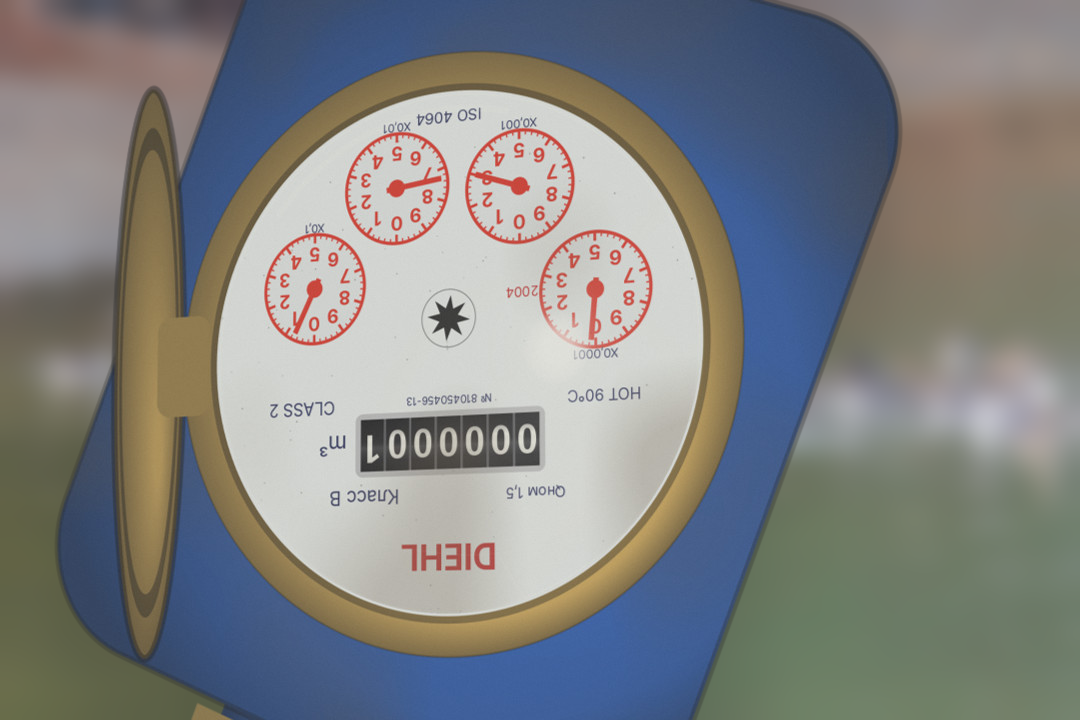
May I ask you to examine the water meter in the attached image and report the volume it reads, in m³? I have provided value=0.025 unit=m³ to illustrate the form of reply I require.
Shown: value=1.0730 unit=m³
